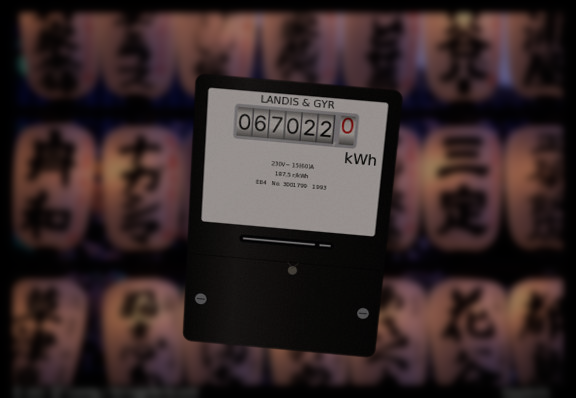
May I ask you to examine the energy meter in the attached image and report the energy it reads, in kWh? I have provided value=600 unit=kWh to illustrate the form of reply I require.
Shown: value=67022.0 unit=kWh
